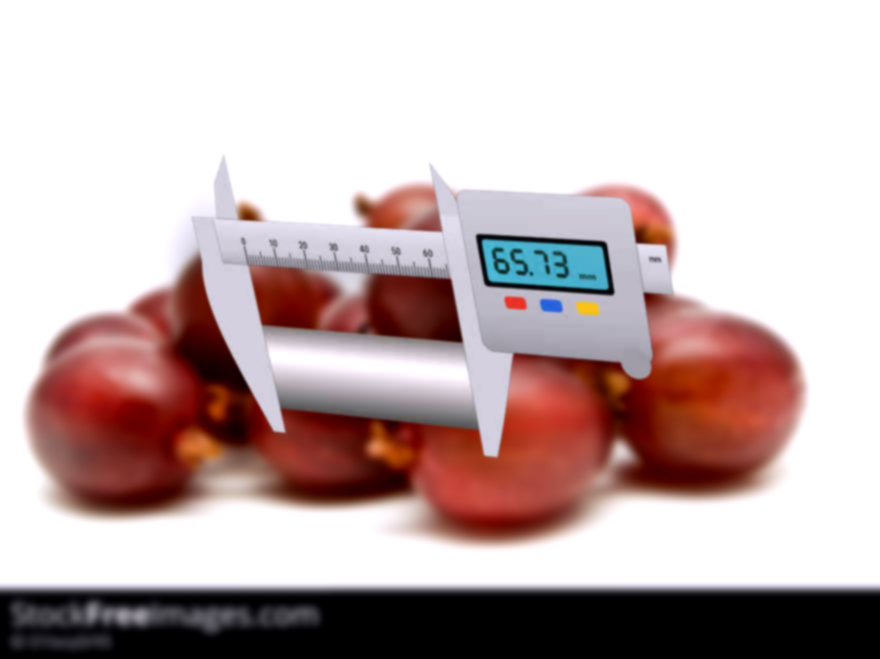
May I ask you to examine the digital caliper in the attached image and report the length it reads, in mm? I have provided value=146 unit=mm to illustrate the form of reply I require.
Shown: value=65.73 unit=mm
